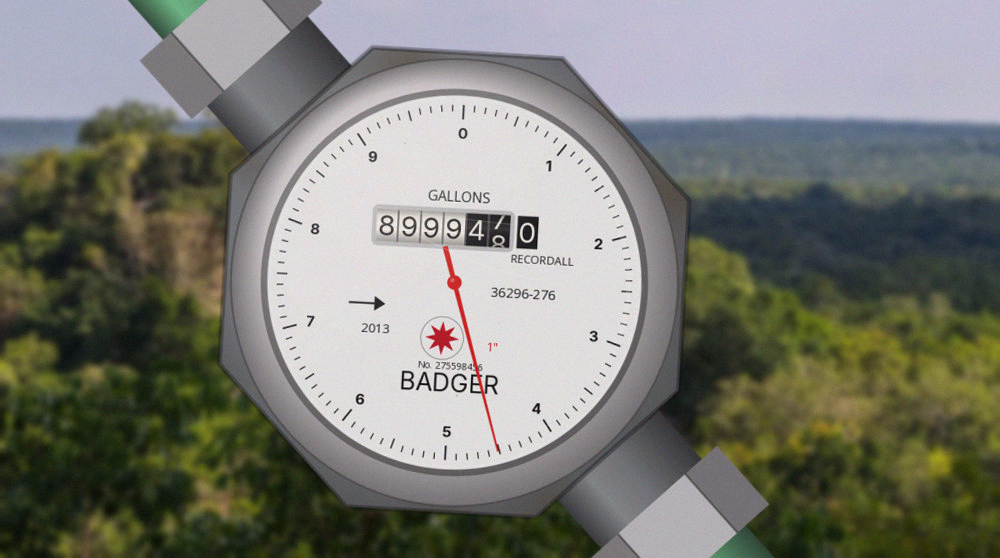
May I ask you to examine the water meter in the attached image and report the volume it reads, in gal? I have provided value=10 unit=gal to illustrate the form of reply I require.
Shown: value=8999474.5 unit=gal
